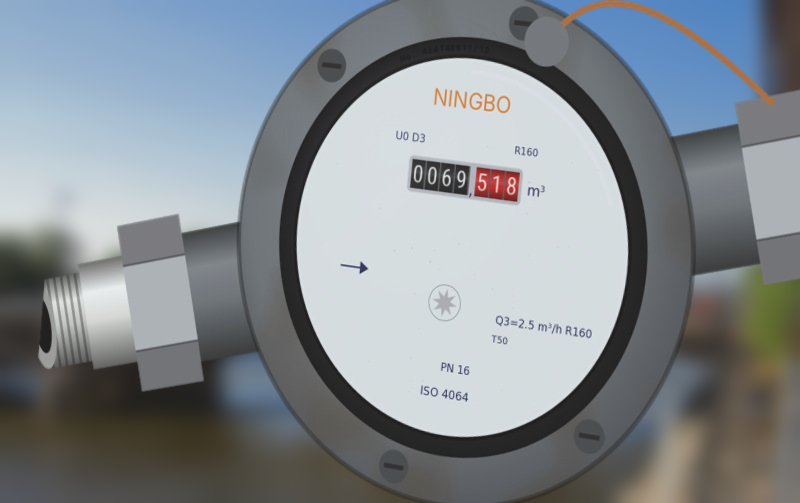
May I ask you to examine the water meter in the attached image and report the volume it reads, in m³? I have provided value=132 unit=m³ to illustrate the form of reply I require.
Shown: value=69.518 unit=m³
